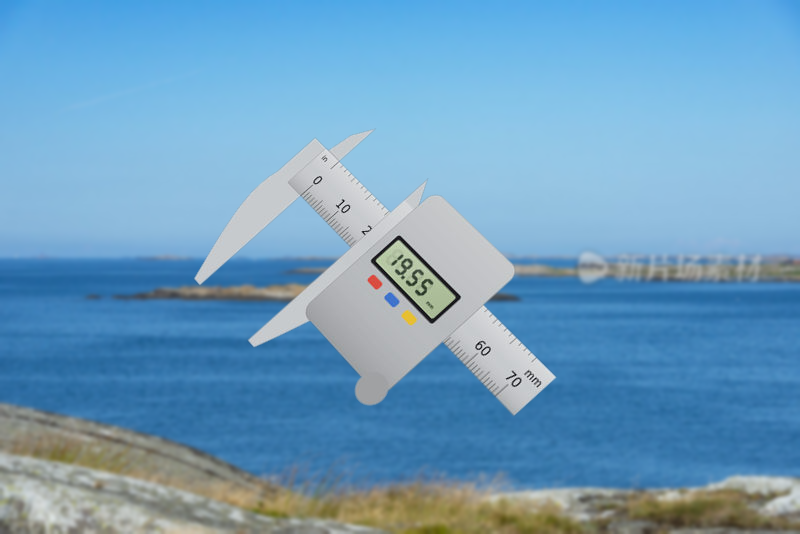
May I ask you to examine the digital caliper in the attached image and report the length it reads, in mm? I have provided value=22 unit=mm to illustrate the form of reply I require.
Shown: value=19.55 unit=mm
